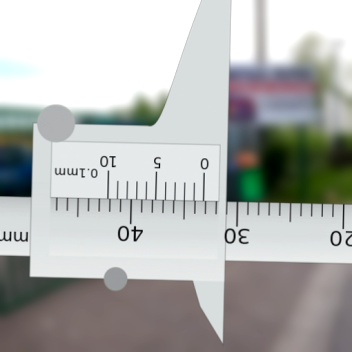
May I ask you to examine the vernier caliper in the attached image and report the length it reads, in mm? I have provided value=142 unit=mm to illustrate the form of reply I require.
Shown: value=33.2 unit=mm
